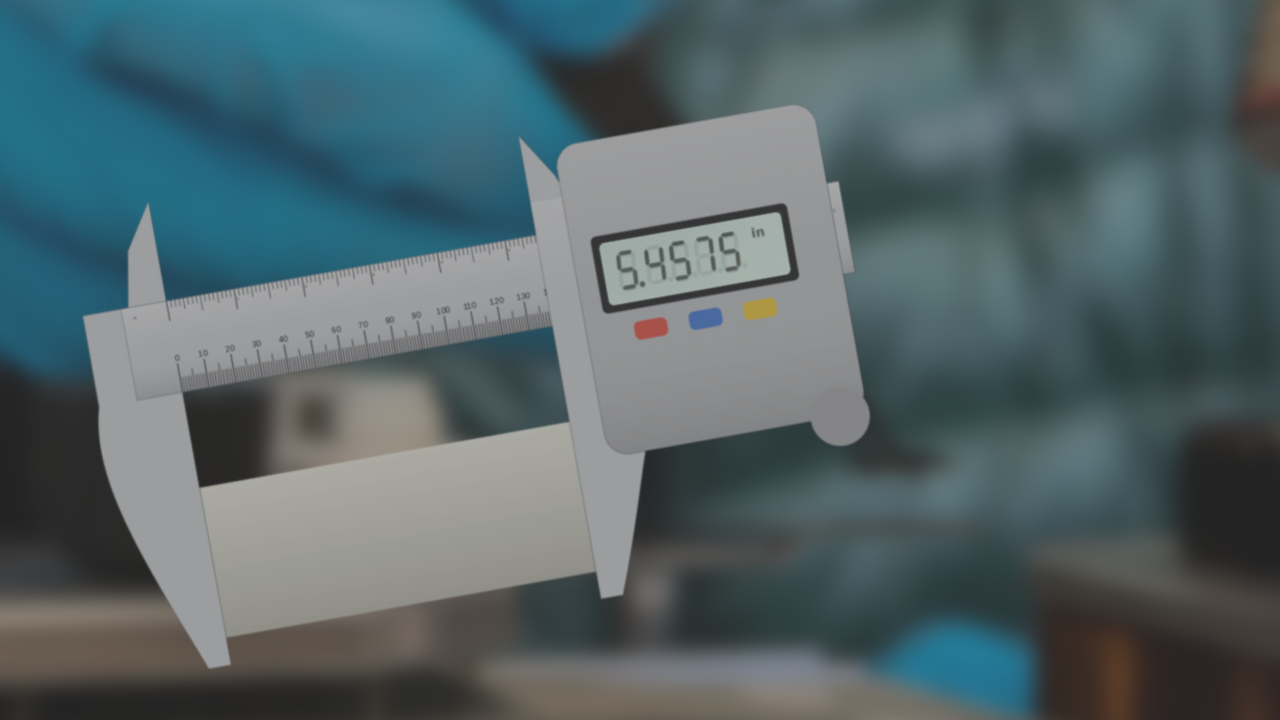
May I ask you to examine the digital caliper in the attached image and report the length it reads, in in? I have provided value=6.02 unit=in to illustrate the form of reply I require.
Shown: value=5.4575 unit=in
